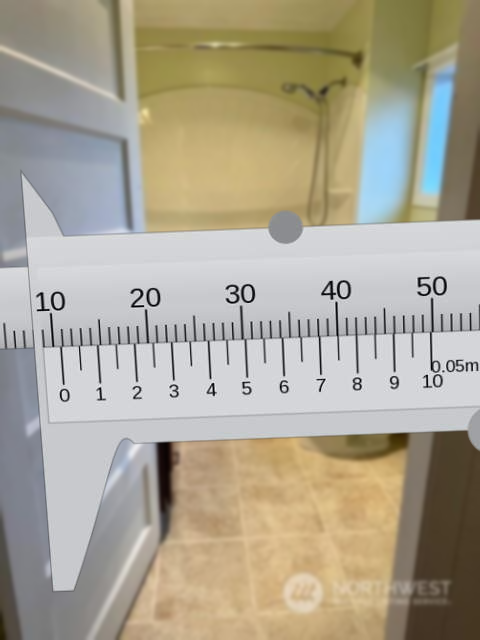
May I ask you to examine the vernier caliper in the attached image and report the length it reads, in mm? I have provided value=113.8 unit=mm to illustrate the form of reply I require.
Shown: value=10.8 unit=mm
